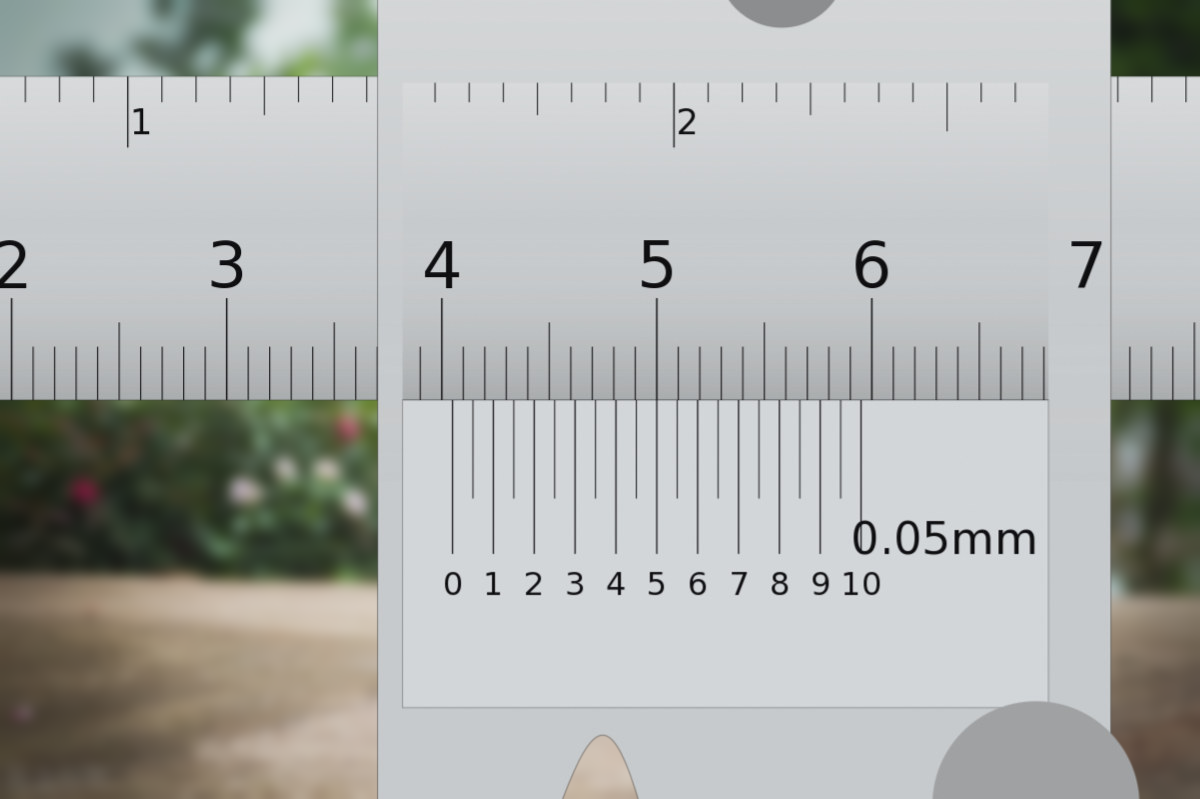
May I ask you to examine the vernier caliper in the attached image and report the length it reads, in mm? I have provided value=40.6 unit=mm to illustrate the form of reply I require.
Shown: value=40.5 unit=mm
